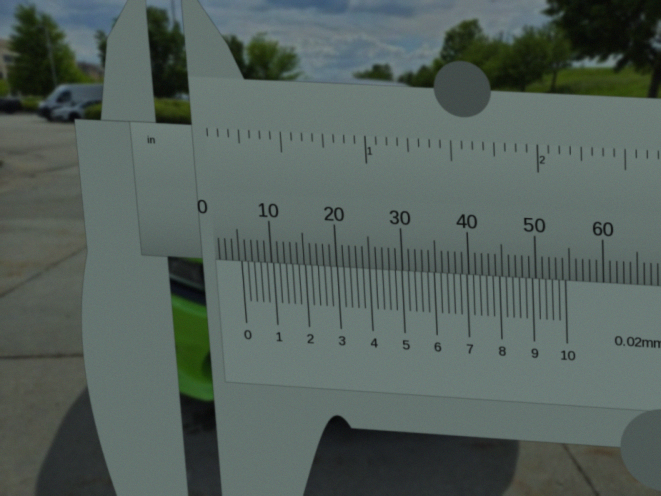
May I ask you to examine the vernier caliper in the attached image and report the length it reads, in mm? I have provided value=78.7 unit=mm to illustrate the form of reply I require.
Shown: value=5.4 unit=mm
